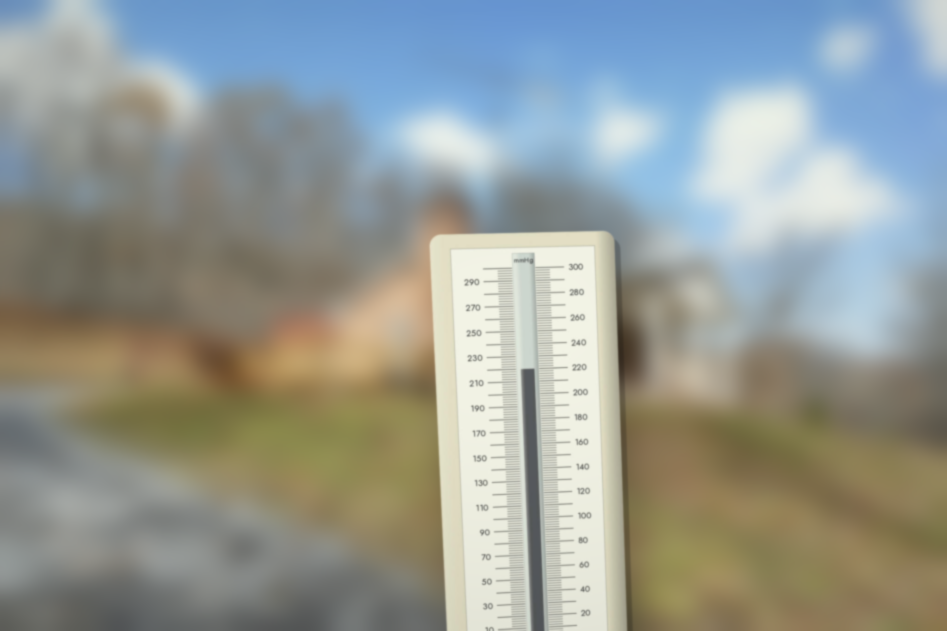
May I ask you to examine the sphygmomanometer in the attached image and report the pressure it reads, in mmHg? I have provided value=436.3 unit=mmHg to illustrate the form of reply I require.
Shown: value=220 unit=mmHg
